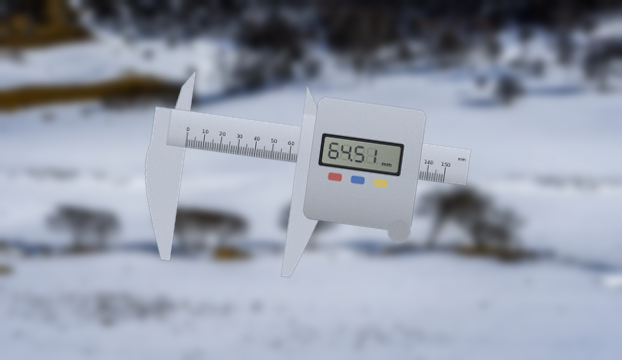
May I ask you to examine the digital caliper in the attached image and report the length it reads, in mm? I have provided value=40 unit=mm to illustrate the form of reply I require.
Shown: value=64.51 unit=mm
